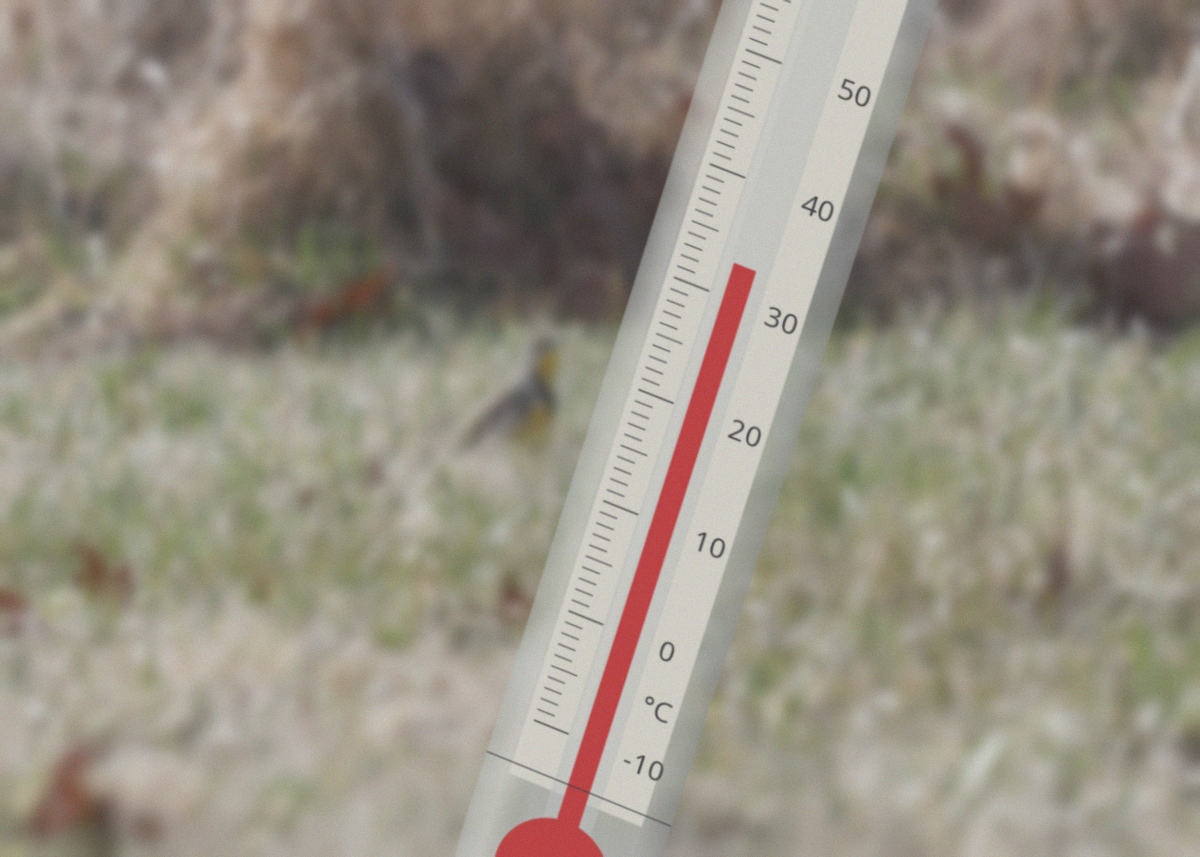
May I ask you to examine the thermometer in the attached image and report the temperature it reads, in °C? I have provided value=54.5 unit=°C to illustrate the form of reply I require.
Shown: value=33 unit=°C
